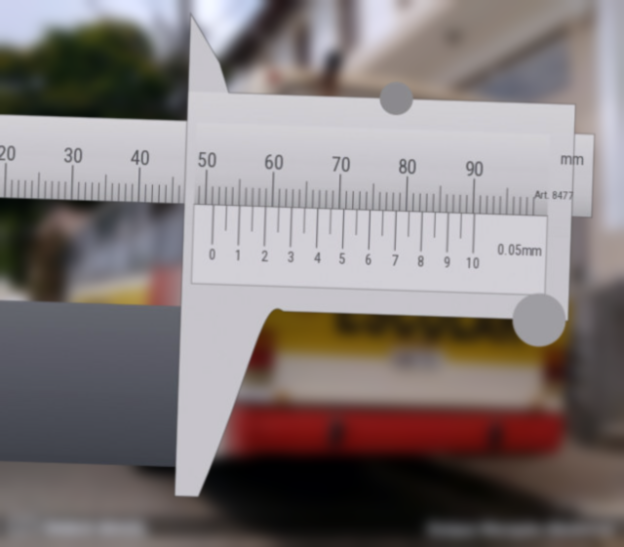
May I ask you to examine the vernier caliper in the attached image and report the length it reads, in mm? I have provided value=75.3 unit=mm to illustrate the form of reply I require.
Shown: value=51.2 unit=mm
